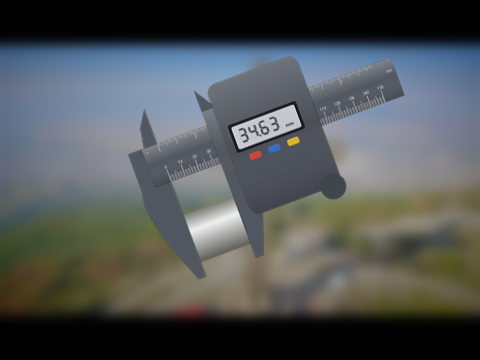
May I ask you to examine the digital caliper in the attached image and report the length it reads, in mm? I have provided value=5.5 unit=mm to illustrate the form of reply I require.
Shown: value=34.63 unit=mm
